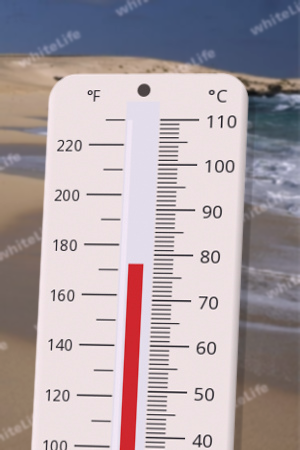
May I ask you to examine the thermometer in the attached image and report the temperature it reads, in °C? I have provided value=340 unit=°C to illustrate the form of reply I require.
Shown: value=78 unit=°C
